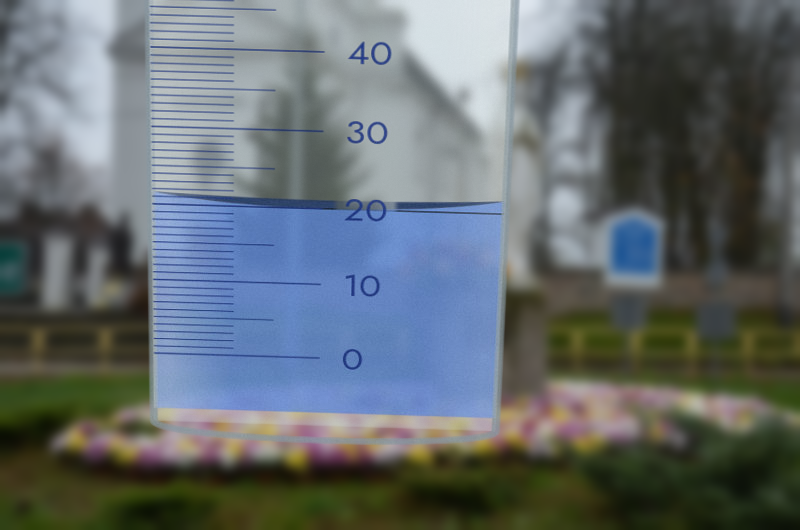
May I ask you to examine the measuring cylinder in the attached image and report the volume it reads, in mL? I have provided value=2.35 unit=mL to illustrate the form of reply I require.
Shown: value=20 unit=mL
